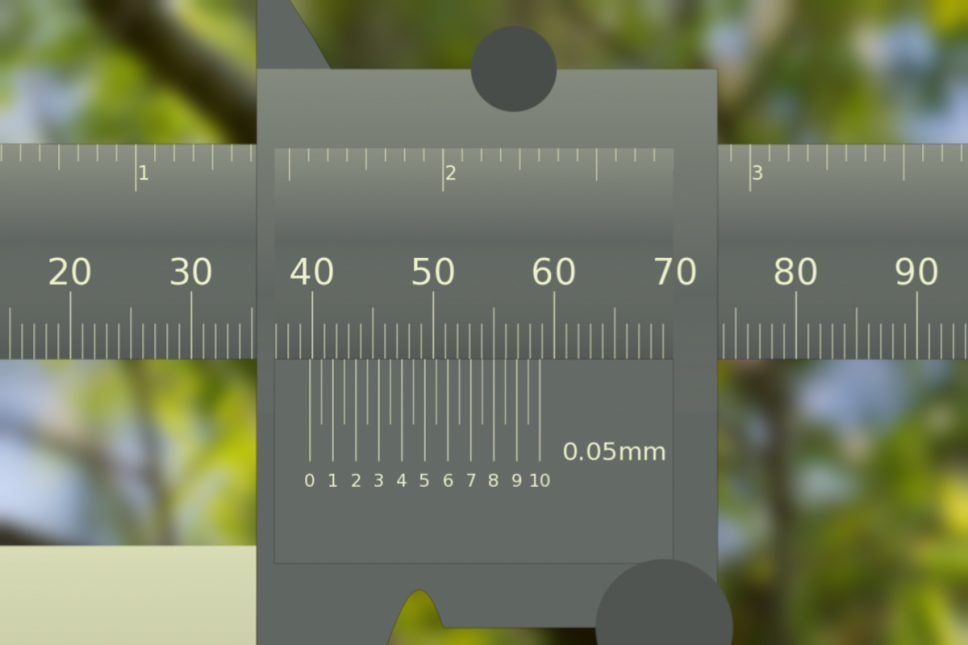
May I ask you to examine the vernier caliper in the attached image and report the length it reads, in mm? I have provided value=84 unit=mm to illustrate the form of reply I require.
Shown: value=39.8 unit=mm
